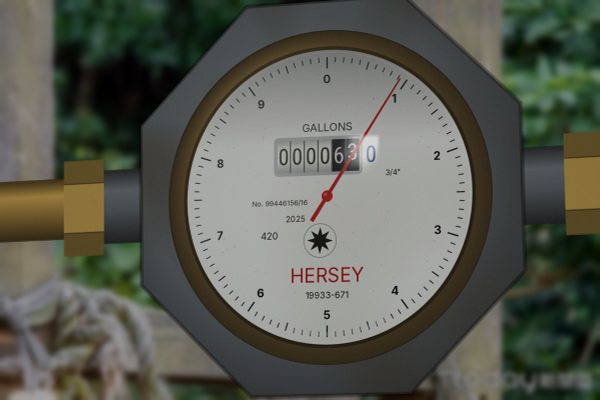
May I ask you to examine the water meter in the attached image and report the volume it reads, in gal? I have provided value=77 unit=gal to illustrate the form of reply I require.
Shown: value=630.9 unit=gal
